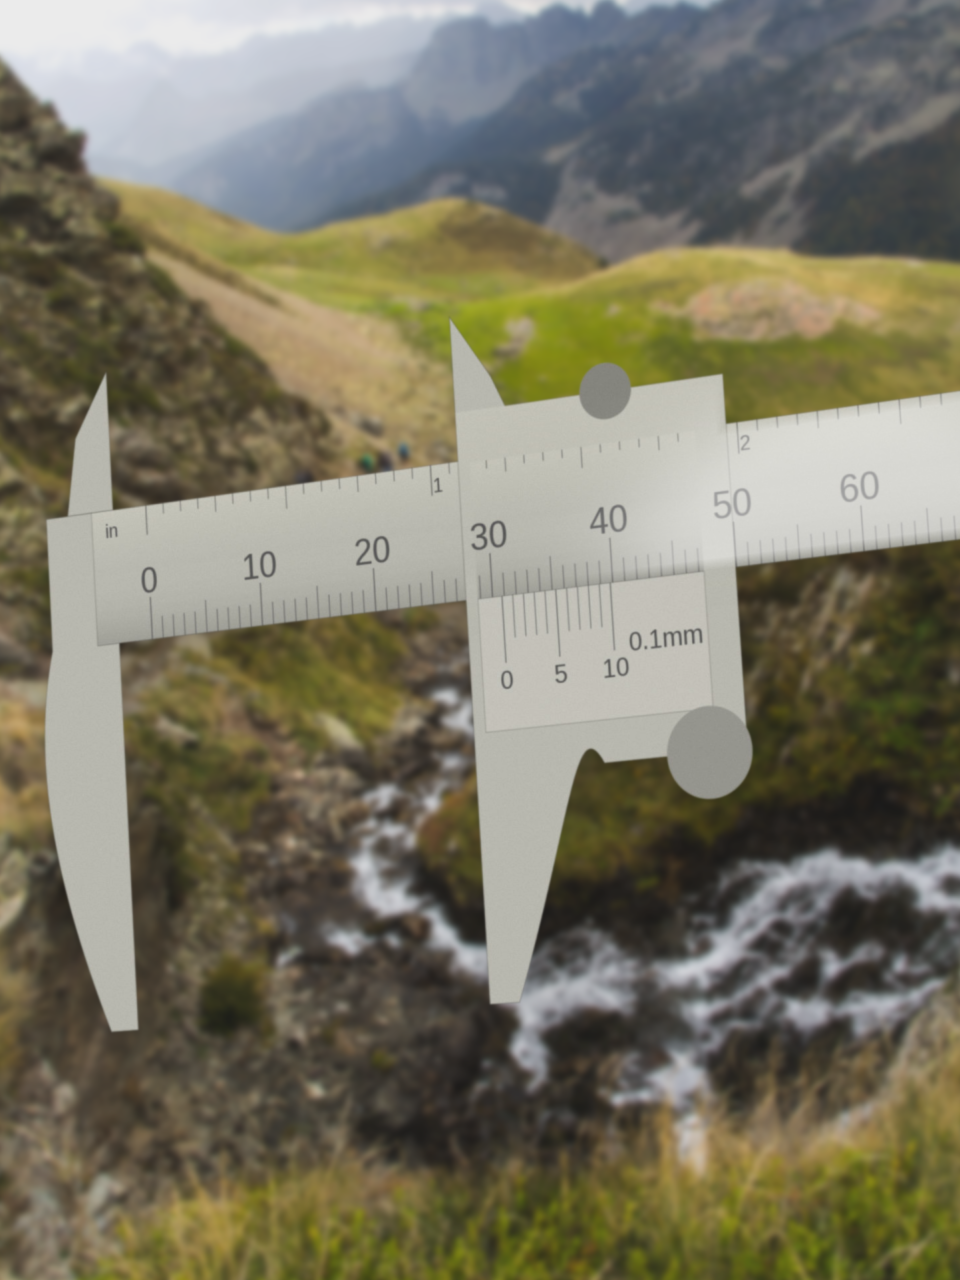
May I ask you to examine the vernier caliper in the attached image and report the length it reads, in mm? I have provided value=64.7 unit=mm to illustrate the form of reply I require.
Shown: value=30.8 unit=mm
